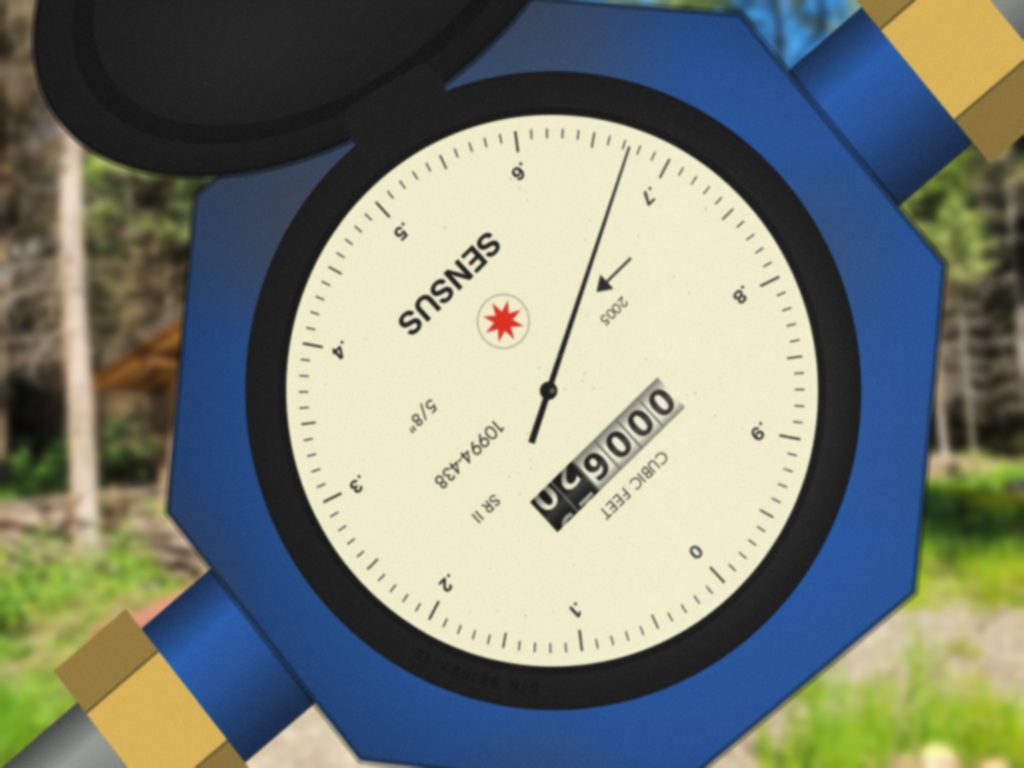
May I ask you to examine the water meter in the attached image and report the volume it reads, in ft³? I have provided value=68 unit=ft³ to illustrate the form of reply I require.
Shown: value=619.67 unit=ft³
